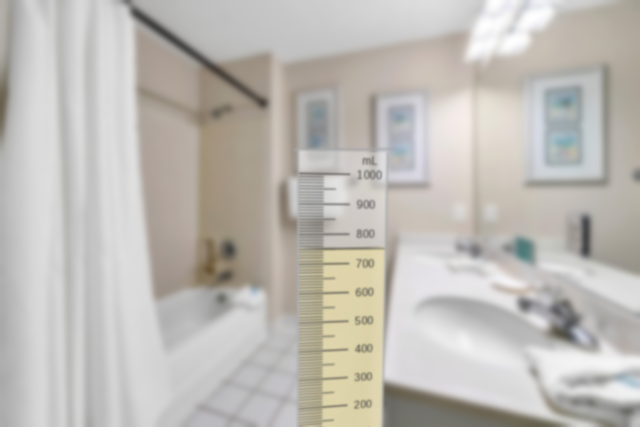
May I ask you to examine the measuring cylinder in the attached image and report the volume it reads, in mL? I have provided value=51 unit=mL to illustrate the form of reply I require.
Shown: value=750 unit=mL
